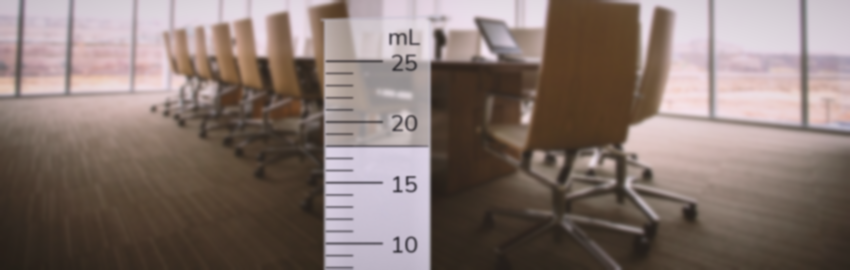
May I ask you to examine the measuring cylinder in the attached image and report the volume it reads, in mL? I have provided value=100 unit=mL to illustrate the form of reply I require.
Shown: value=18 unit=mL
